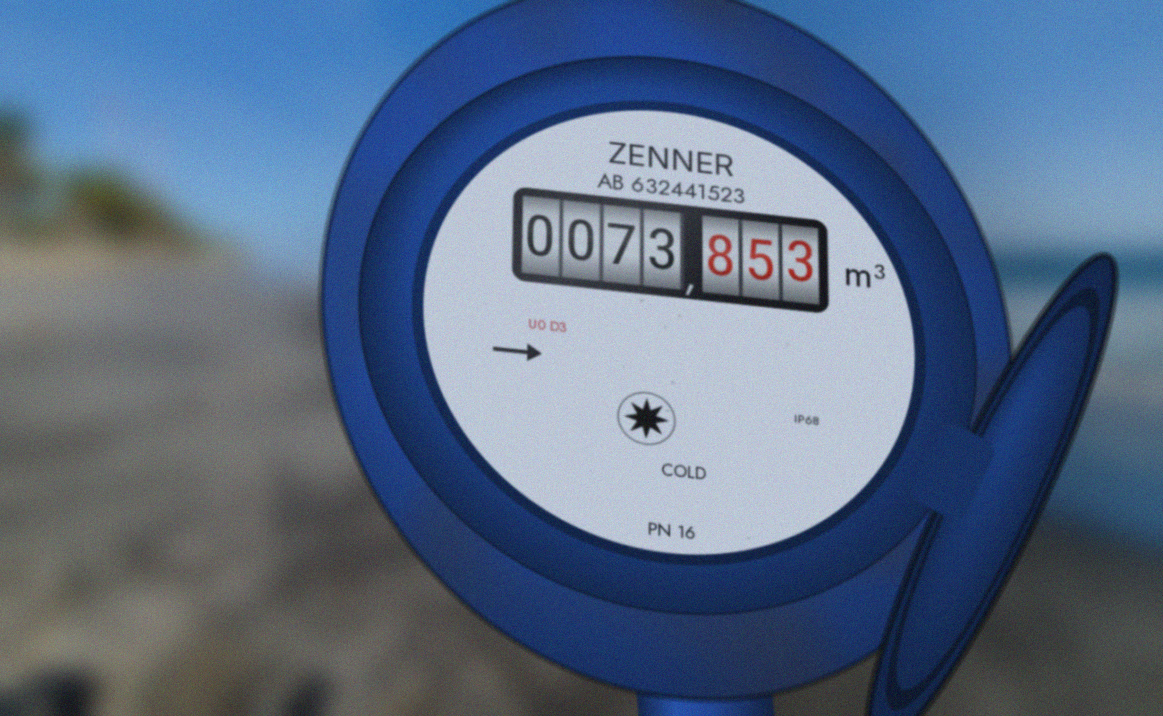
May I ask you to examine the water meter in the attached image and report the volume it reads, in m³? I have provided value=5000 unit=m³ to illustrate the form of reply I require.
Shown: value=73.853 unit=m³
